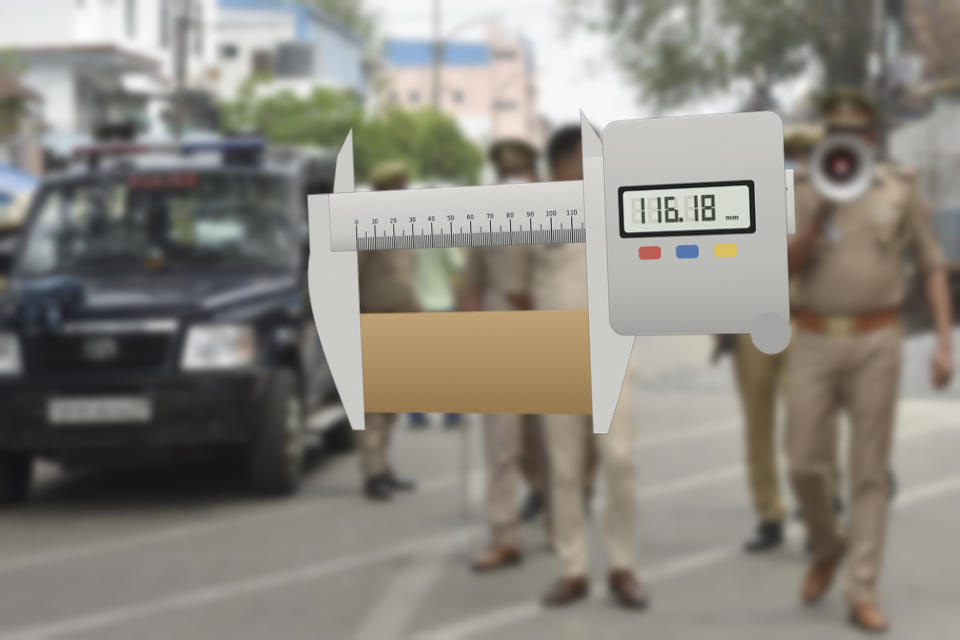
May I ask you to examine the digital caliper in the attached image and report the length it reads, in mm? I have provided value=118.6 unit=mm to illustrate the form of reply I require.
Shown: value=116.18 unit=mm
